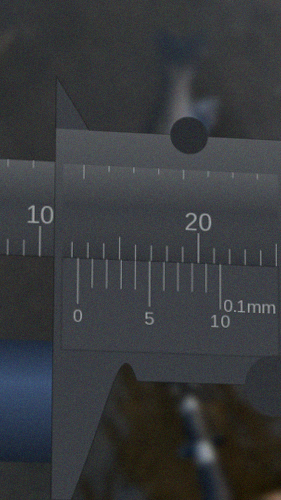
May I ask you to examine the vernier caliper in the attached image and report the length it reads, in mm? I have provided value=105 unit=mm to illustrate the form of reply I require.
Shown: value=12.4 unit=mm
